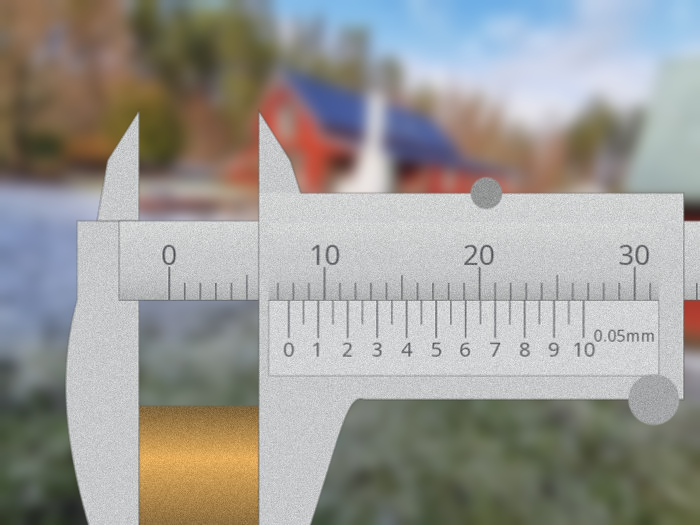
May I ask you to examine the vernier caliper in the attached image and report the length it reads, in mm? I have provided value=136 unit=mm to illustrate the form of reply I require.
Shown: value=7.7 unit=mm
